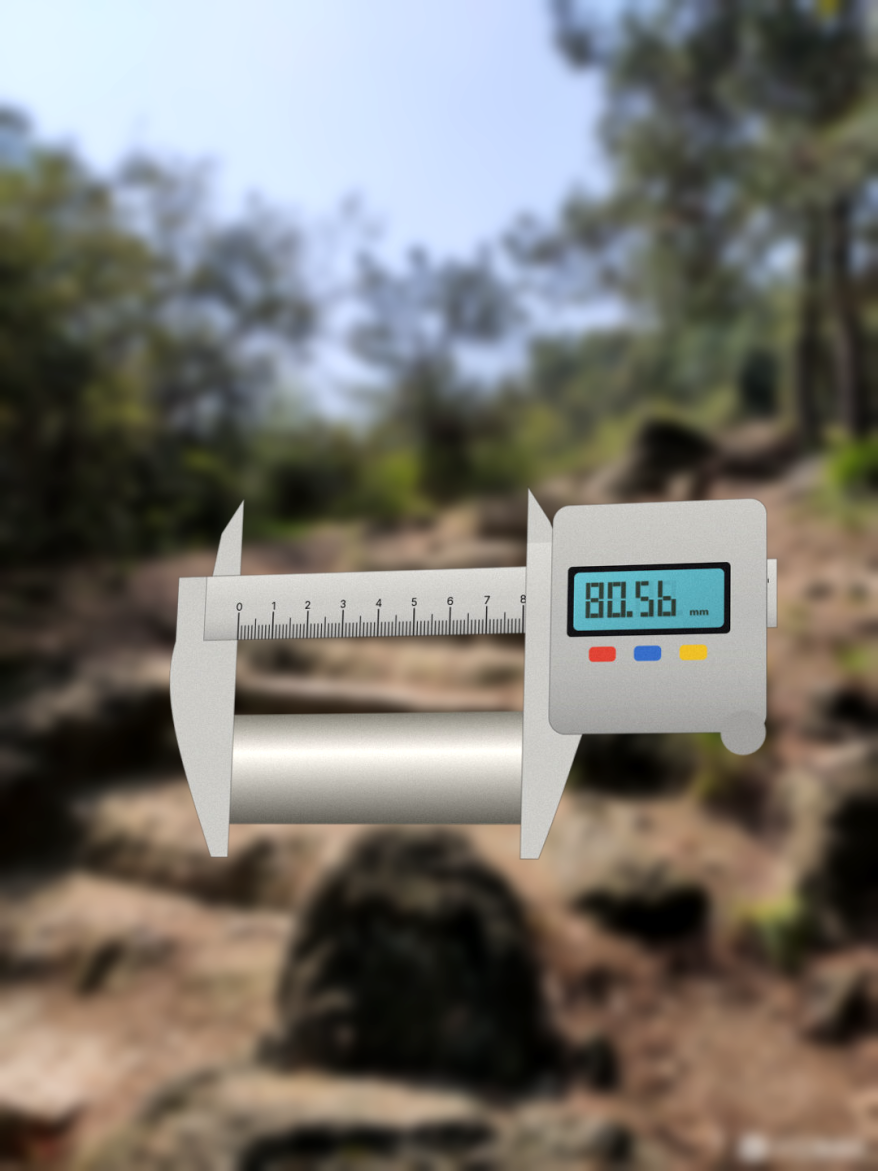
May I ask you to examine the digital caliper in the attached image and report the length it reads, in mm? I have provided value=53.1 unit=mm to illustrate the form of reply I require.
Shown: value=80.56 unit=mm
